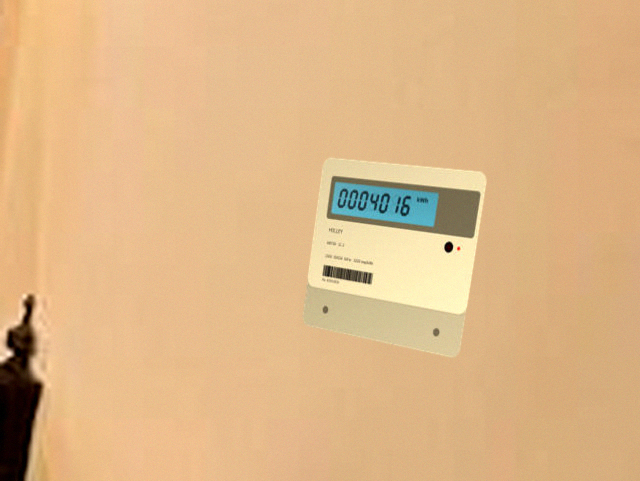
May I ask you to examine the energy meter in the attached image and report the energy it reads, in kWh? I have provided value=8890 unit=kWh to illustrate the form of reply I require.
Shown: value=4016 unit=kWh
